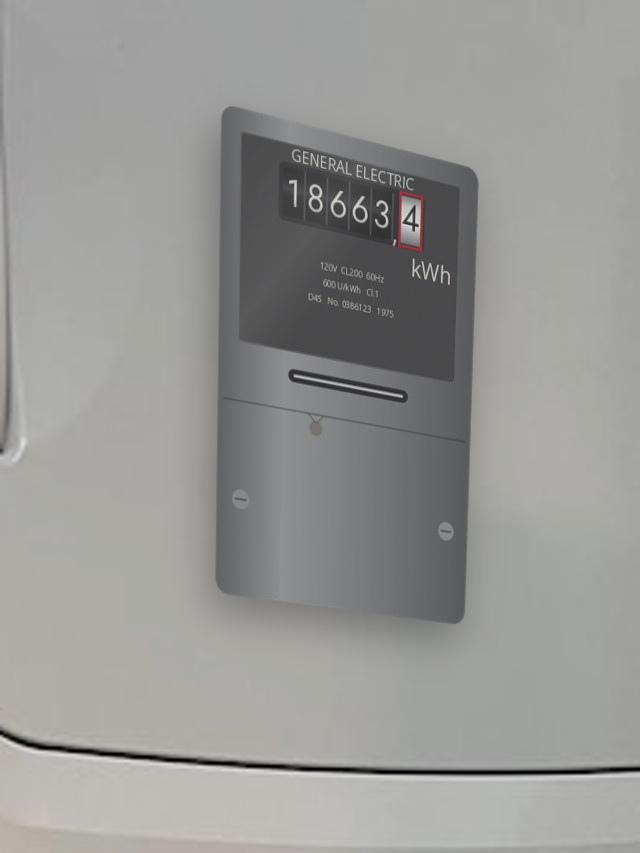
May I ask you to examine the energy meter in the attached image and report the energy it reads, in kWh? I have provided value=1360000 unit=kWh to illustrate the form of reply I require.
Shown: value=18663.4 unit=kWh
